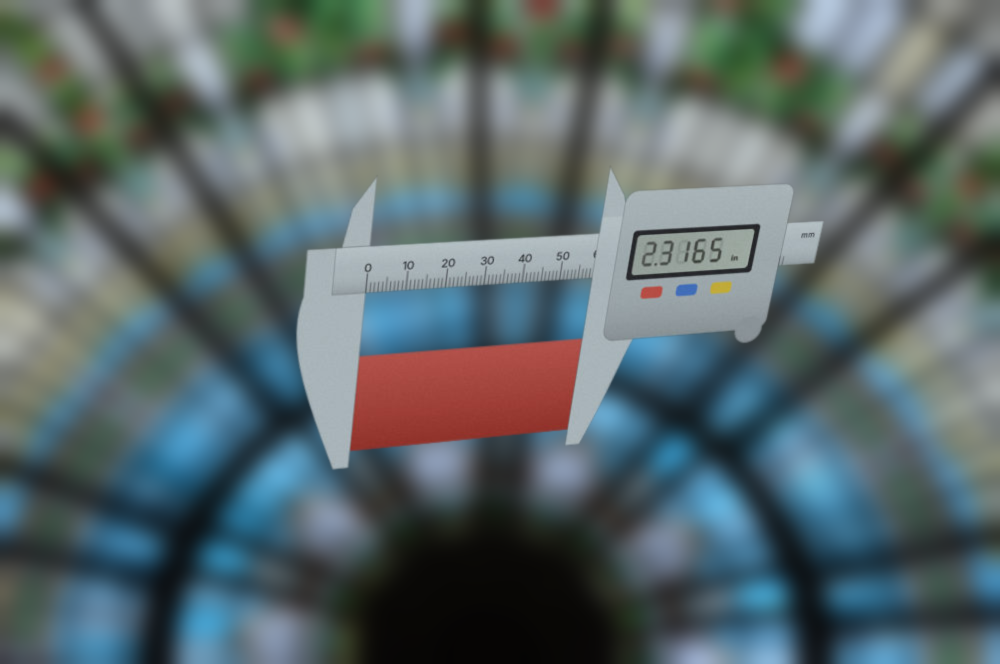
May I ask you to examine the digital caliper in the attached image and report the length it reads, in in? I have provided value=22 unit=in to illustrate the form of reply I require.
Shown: value=2.3165 unit=in
